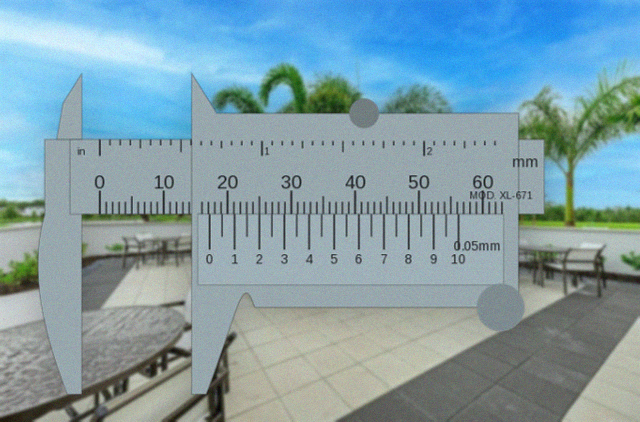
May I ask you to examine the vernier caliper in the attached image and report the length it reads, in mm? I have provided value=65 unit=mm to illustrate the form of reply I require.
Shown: value=17.2 unit=mm
